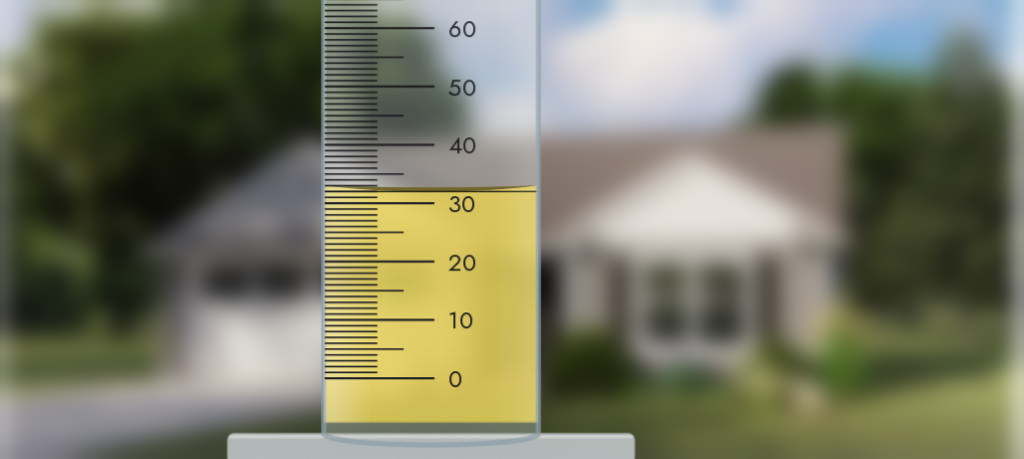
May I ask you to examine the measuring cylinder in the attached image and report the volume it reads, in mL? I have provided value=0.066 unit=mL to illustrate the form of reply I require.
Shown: value=32 unit=mL
